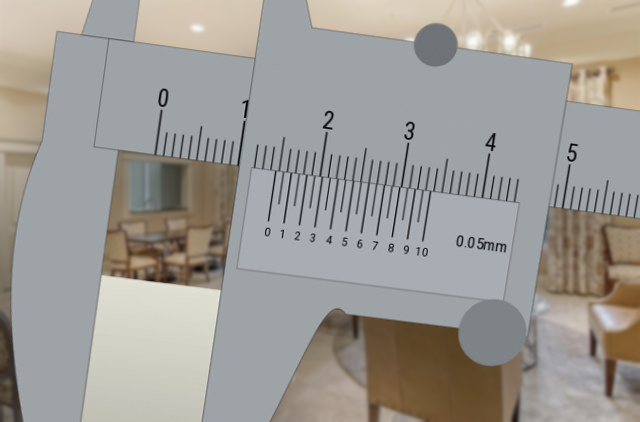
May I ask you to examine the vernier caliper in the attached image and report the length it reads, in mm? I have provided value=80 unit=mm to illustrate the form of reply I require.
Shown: value=14.6 unit=mm
